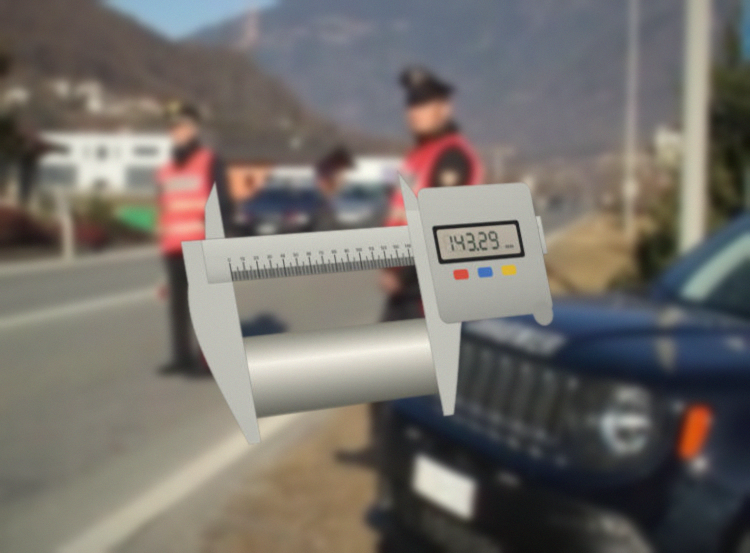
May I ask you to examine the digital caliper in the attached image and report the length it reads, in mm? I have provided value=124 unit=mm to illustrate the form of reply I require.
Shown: value=143.29 unit=mm
